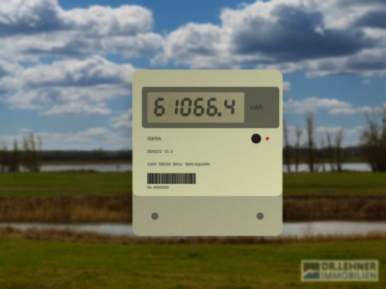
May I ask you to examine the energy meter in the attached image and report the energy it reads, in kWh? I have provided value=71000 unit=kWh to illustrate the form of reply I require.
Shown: value=61066.4 unit=kWh
